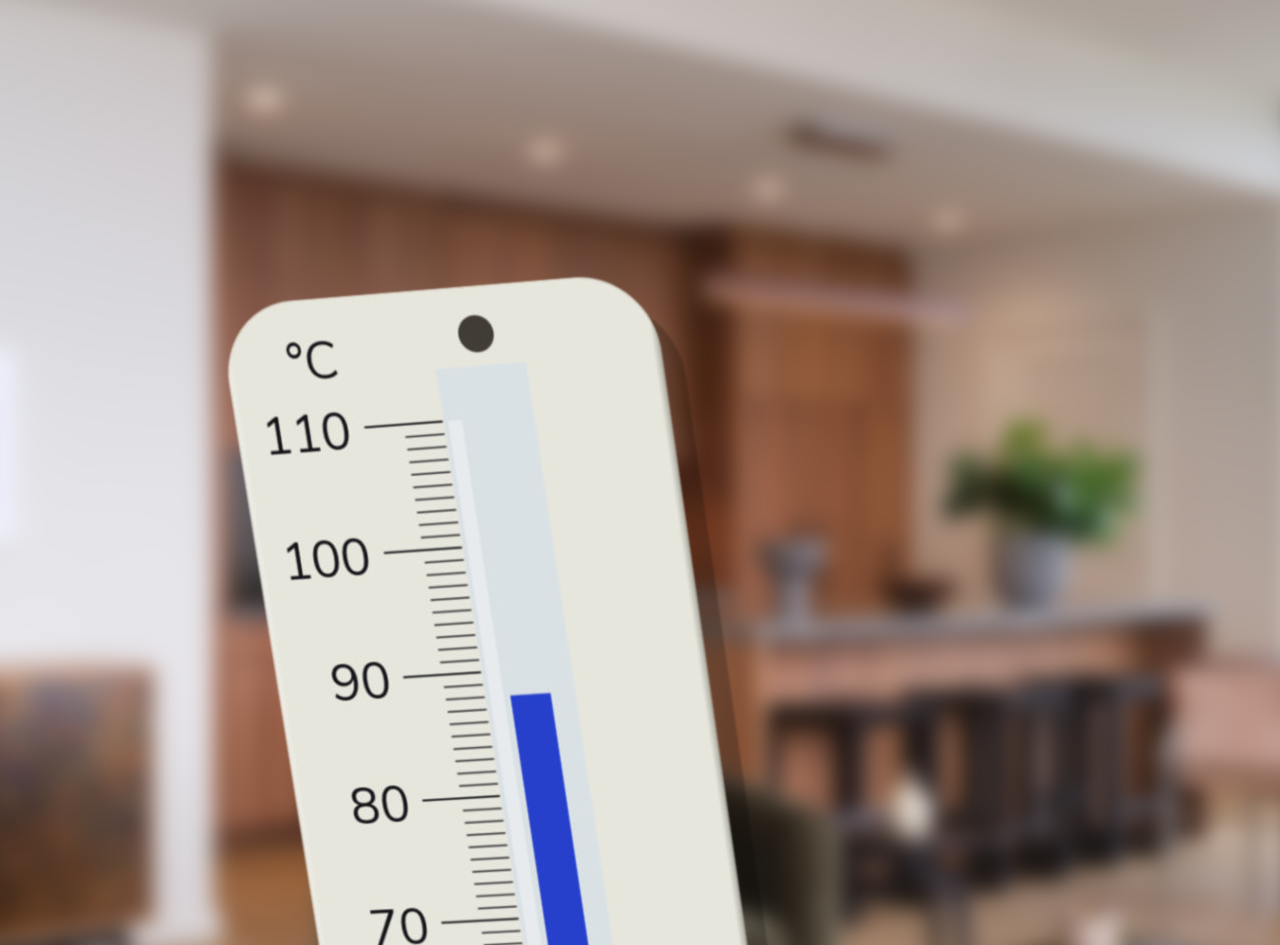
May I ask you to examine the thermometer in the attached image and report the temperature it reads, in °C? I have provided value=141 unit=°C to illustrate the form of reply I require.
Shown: value=88 unit=°C
